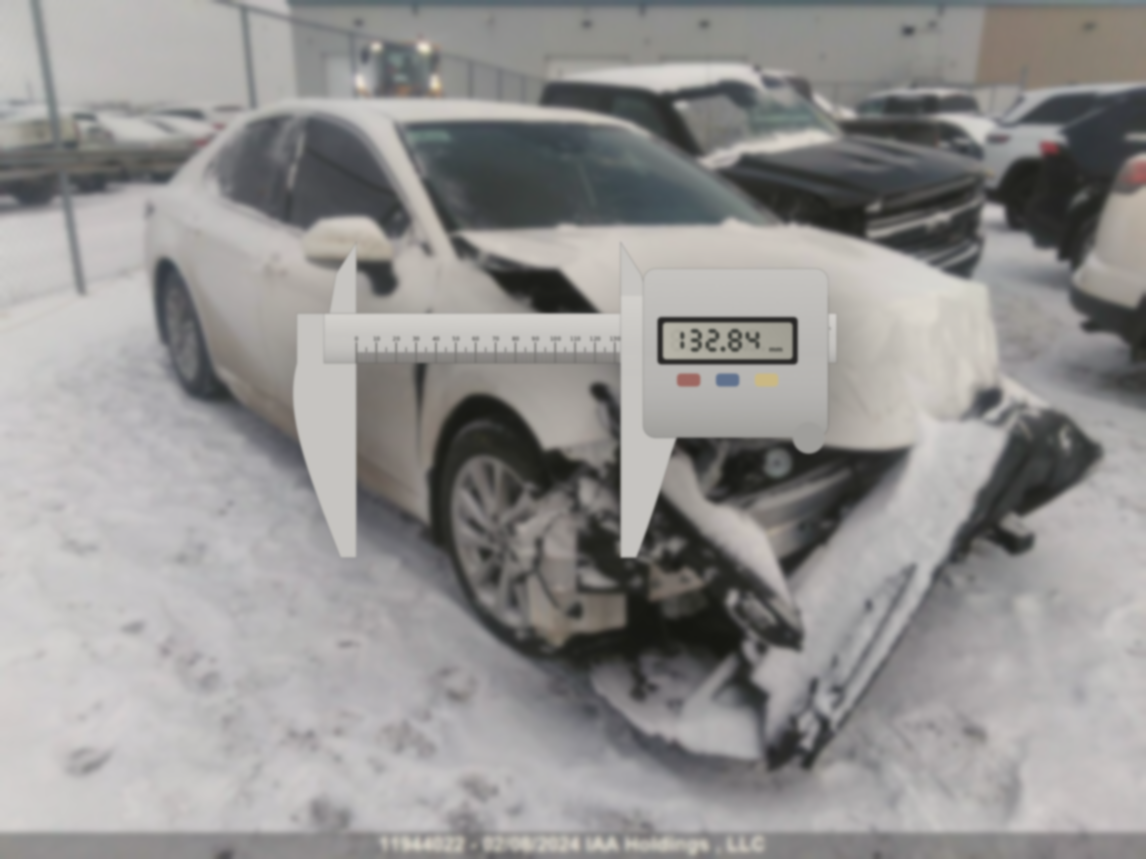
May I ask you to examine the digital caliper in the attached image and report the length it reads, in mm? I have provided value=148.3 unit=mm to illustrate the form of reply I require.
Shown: value=132.84 unit=mm
